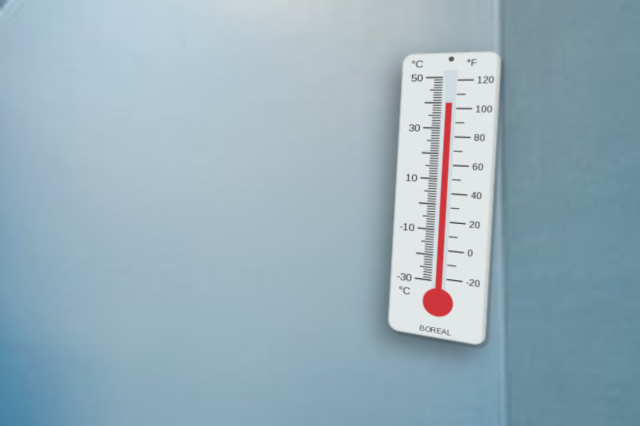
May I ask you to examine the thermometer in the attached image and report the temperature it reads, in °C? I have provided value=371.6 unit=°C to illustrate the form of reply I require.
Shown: value=40 unit=°C
